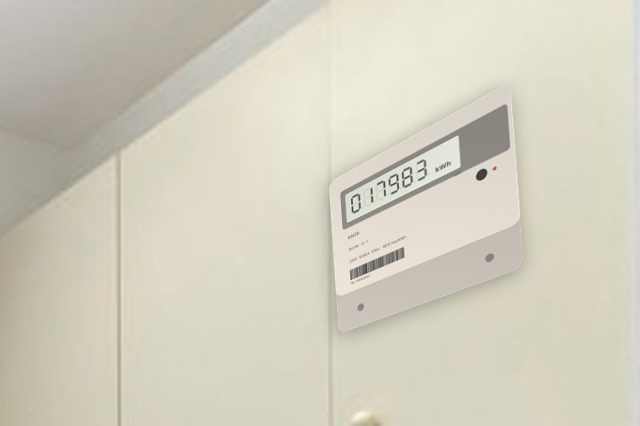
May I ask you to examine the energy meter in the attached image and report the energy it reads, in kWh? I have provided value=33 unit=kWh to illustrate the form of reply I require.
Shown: value=17983 unit=kWh
